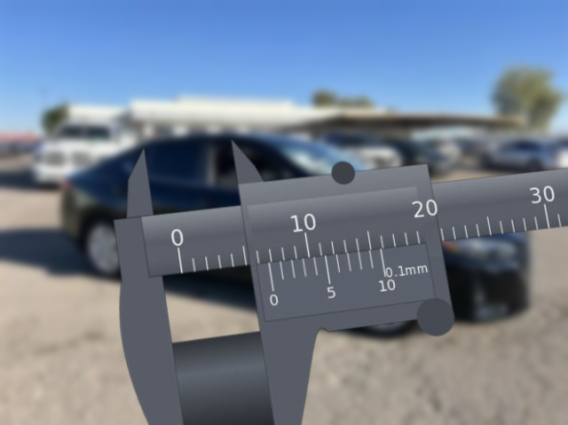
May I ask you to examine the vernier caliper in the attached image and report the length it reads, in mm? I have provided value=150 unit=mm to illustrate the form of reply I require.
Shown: value=6.8 unit=mm
